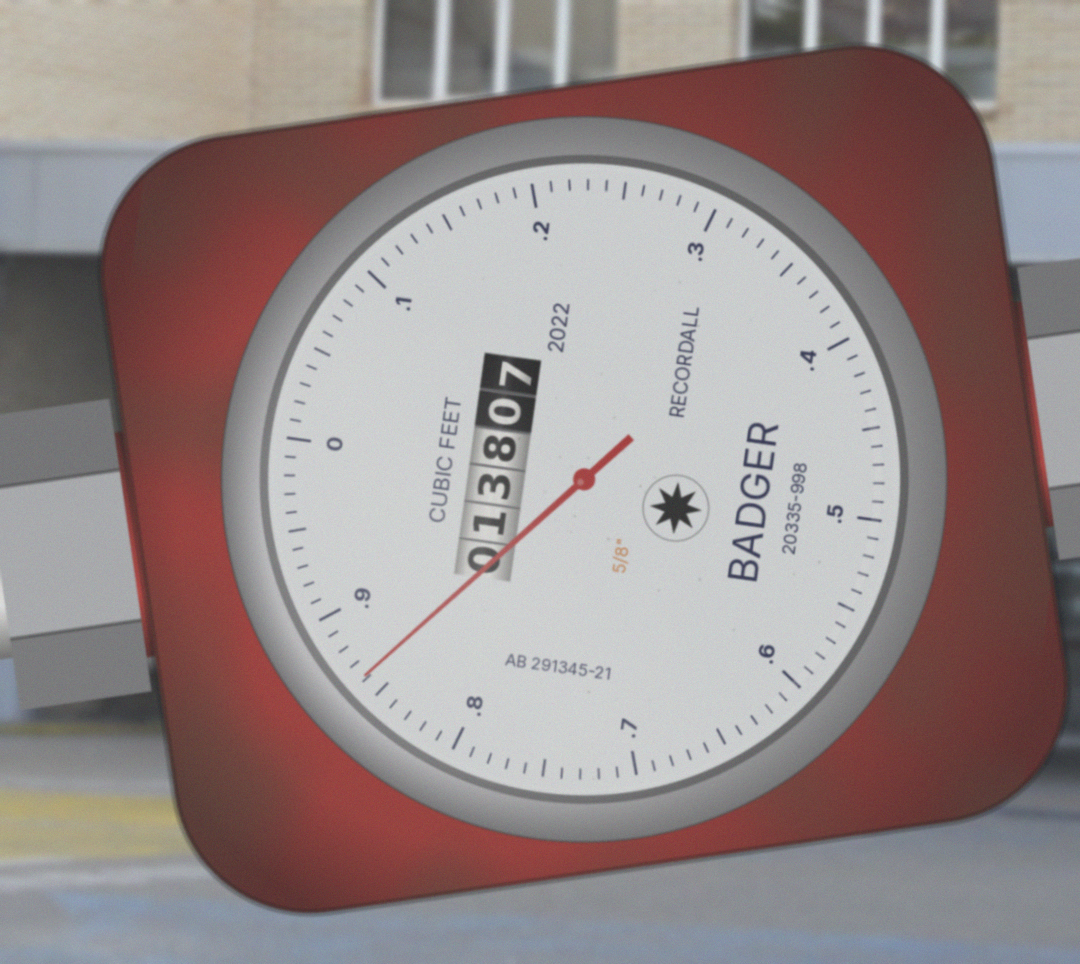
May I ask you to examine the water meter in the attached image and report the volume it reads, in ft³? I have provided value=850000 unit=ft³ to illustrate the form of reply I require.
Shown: value=13806.86 unit=ft³
